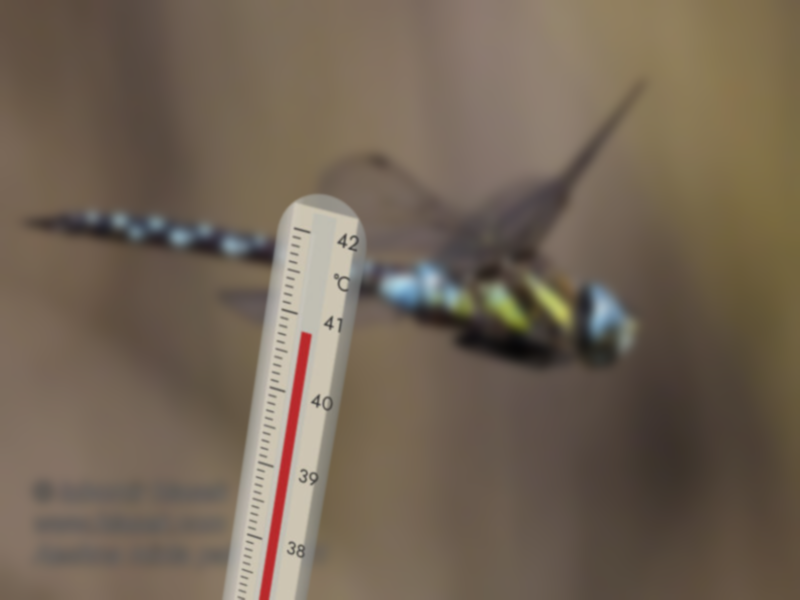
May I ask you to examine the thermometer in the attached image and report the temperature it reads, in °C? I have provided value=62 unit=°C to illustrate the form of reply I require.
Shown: value=40.8 unit=°C
